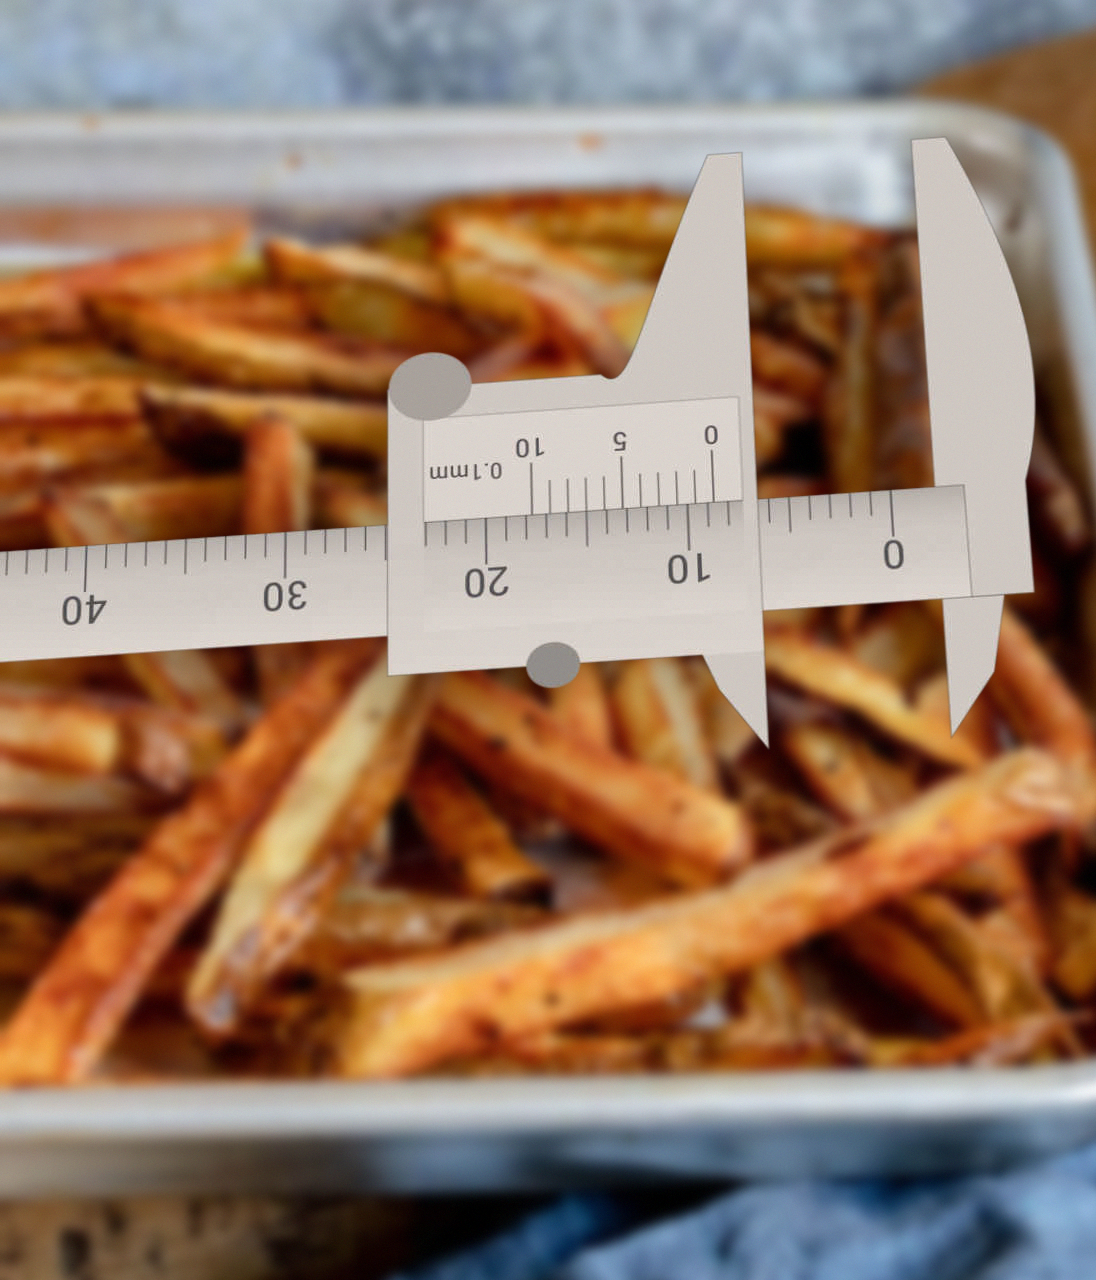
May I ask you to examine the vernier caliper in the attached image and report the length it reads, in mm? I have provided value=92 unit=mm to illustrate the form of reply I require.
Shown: value=8.7 unit=mm
